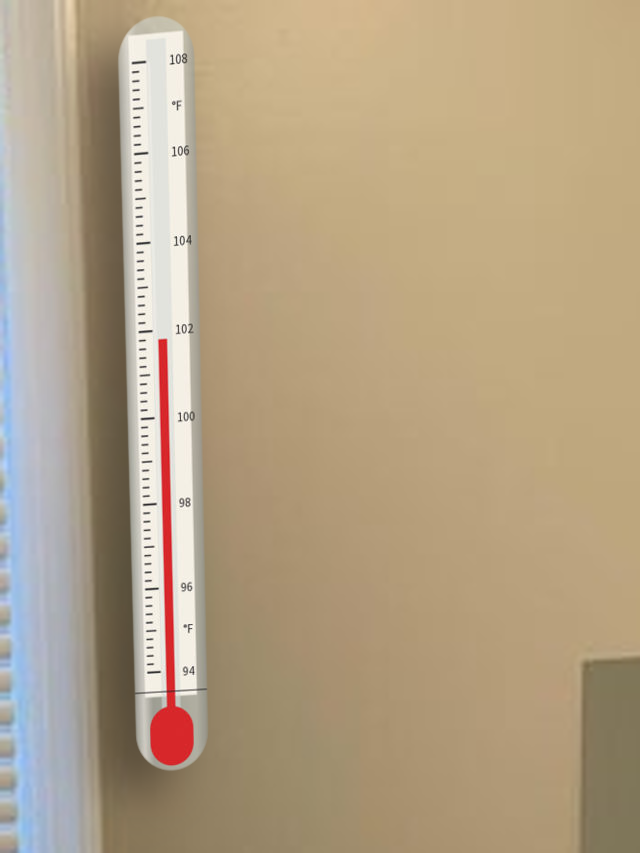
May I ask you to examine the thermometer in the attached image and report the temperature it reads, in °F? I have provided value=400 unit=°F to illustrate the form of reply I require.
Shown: value=101.8 unit=°F
